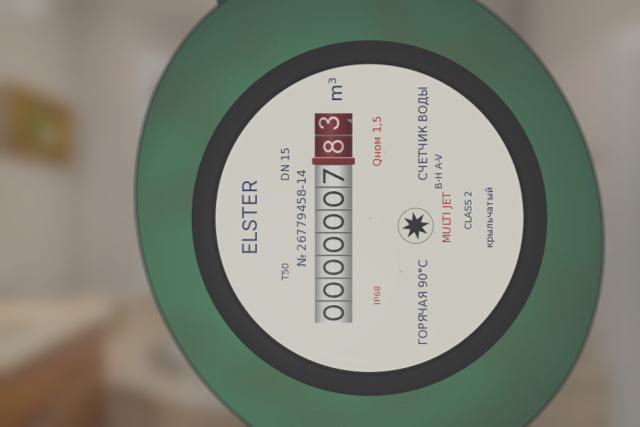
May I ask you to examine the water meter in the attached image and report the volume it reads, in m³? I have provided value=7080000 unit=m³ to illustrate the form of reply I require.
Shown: value=7.83 unit=m³
